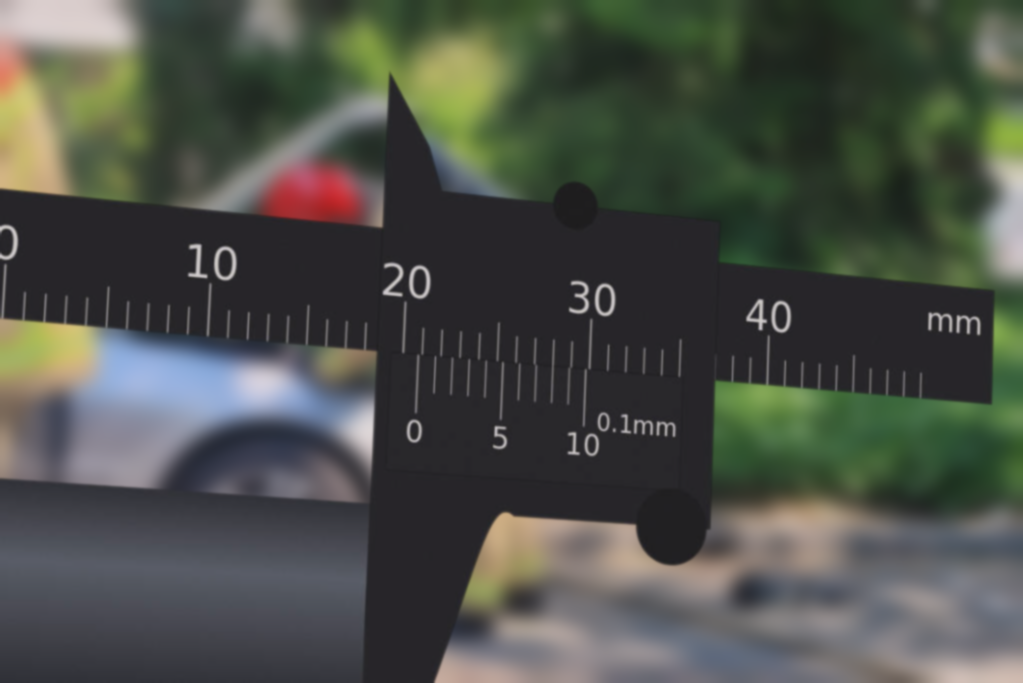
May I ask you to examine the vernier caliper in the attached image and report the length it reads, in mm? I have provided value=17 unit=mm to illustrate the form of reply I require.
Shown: value=20.8 unit=mm
